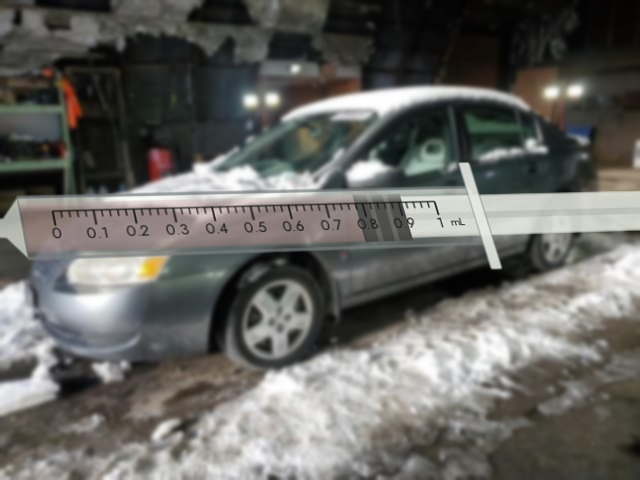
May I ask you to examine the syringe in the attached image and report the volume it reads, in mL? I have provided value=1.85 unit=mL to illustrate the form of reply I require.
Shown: value=0.78 unit=mL
